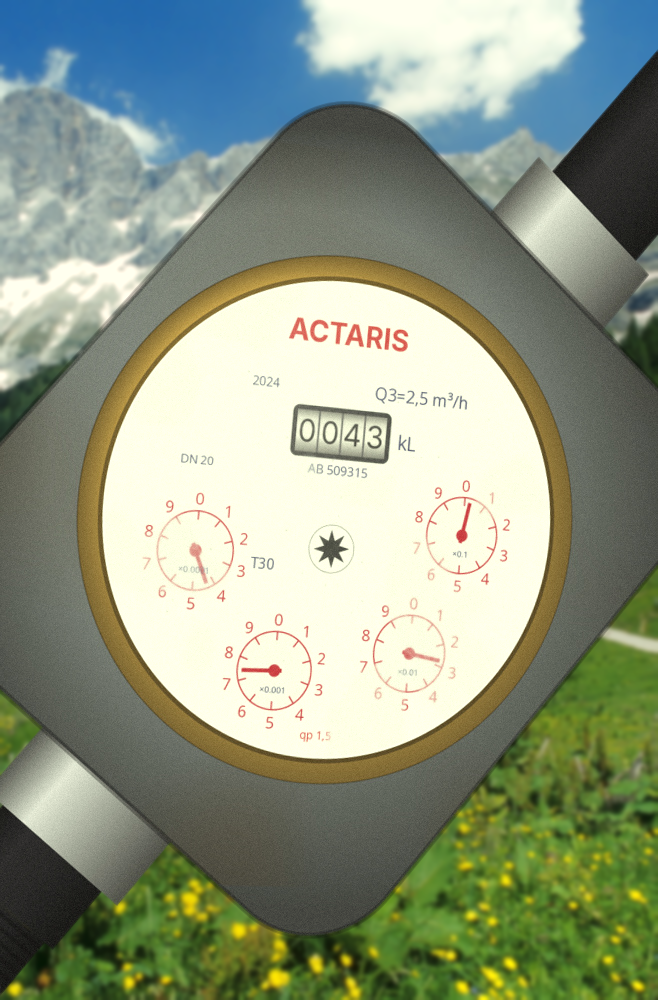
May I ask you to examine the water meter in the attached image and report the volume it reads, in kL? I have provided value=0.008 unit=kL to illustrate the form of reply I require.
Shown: value=43.0274 unit=kL
